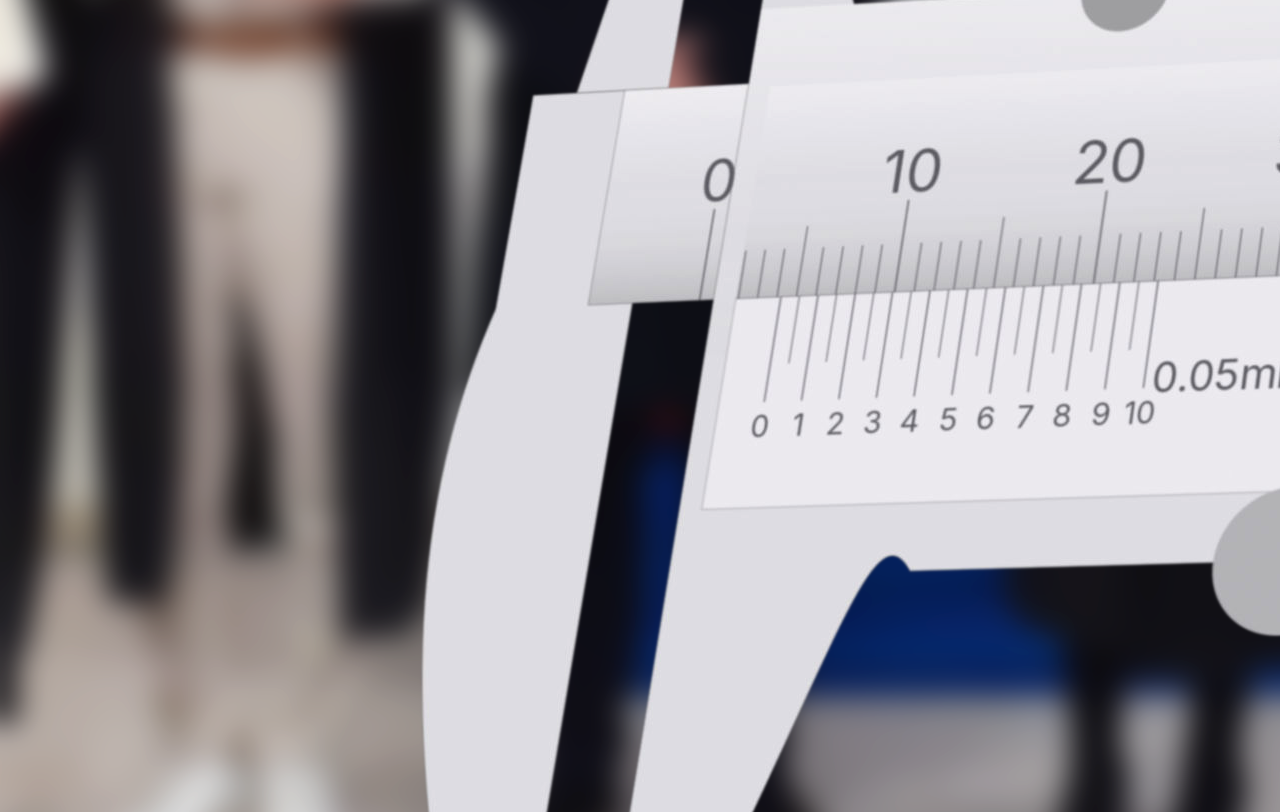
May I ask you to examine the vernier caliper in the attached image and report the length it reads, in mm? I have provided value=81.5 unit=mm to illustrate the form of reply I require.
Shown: value=4.2 unit=mm
